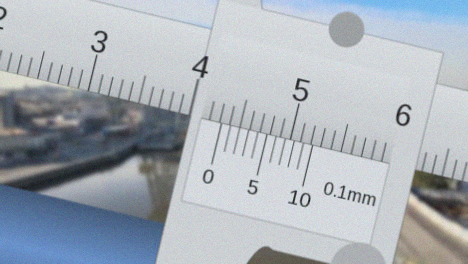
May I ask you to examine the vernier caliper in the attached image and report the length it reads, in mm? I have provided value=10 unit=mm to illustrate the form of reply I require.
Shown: value=43.2 unit=mm
